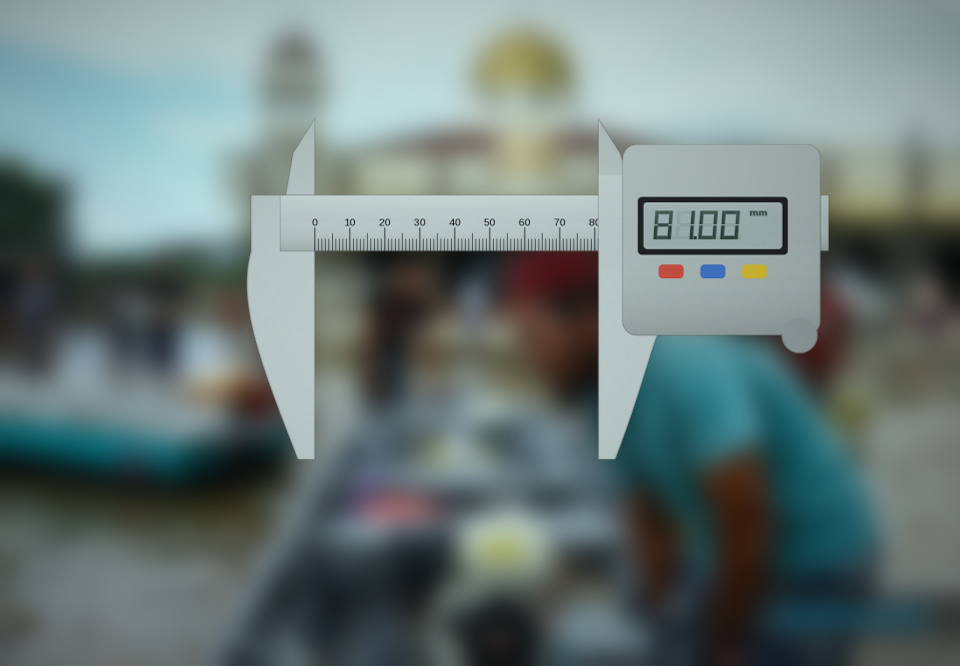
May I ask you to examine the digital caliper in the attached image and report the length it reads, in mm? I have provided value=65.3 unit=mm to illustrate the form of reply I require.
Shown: value=81.00 unit=mm
